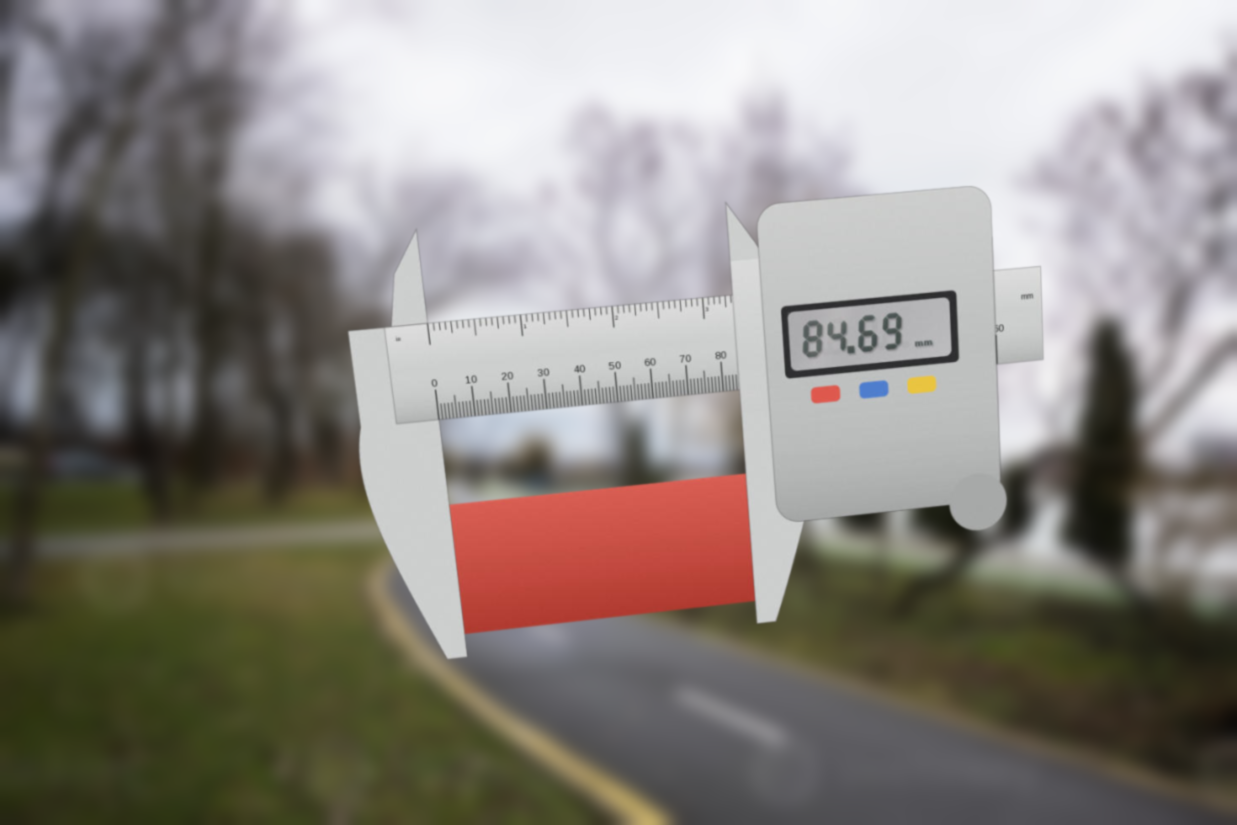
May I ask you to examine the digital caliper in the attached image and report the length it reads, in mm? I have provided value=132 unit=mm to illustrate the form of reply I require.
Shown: value=84.69 unit=mm
